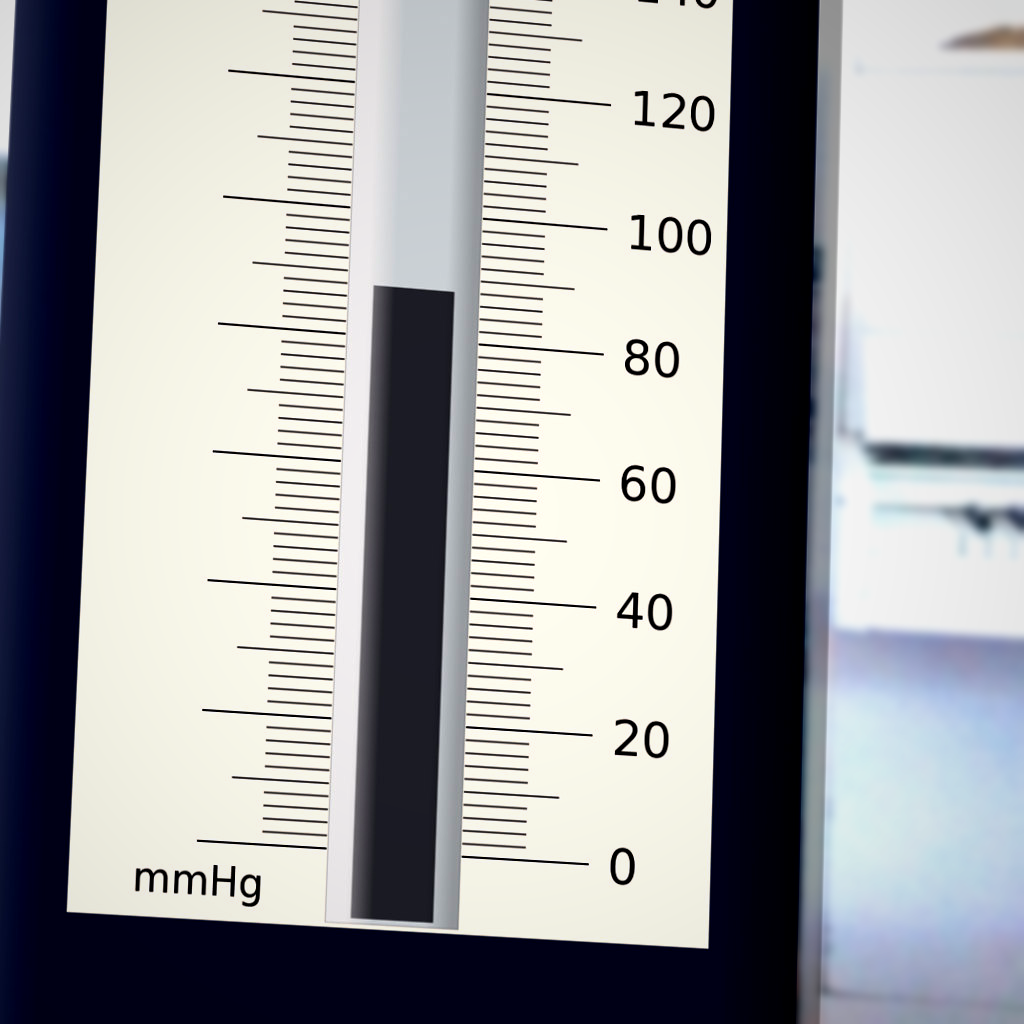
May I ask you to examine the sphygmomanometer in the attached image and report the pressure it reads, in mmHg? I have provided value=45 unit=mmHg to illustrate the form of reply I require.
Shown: value=88 unit=mmHg
